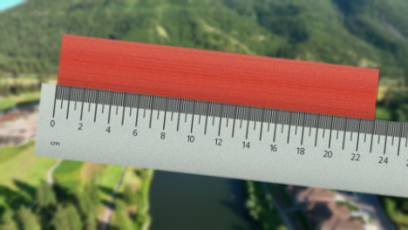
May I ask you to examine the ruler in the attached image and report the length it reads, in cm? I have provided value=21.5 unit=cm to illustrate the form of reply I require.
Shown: value=23 unit=cm
